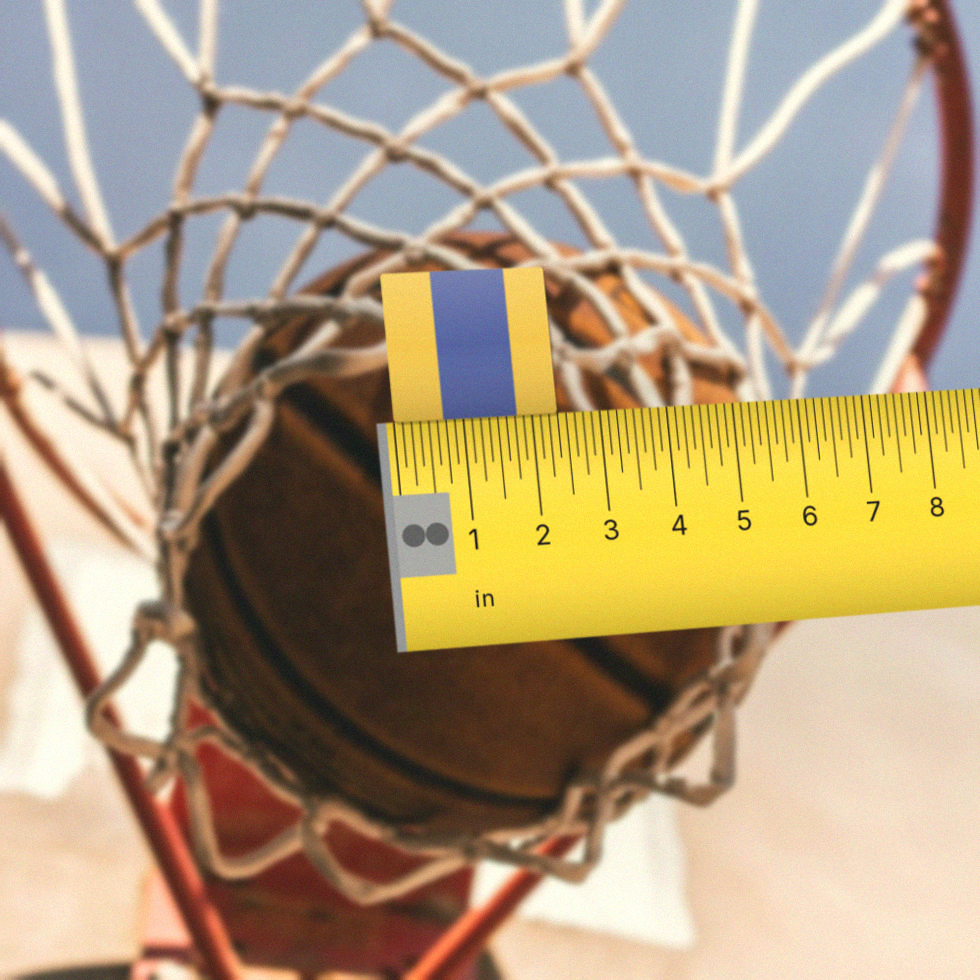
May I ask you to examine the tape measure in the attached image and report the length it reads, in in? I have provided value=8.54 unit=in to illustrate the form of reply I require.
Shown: value=2.375 unit=in
